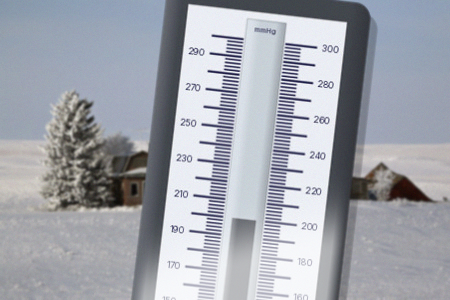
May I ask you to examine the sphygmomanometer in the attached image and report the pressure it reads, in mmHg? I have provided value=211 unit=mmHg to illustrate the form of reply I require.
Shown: value=200 unit=mmHg
